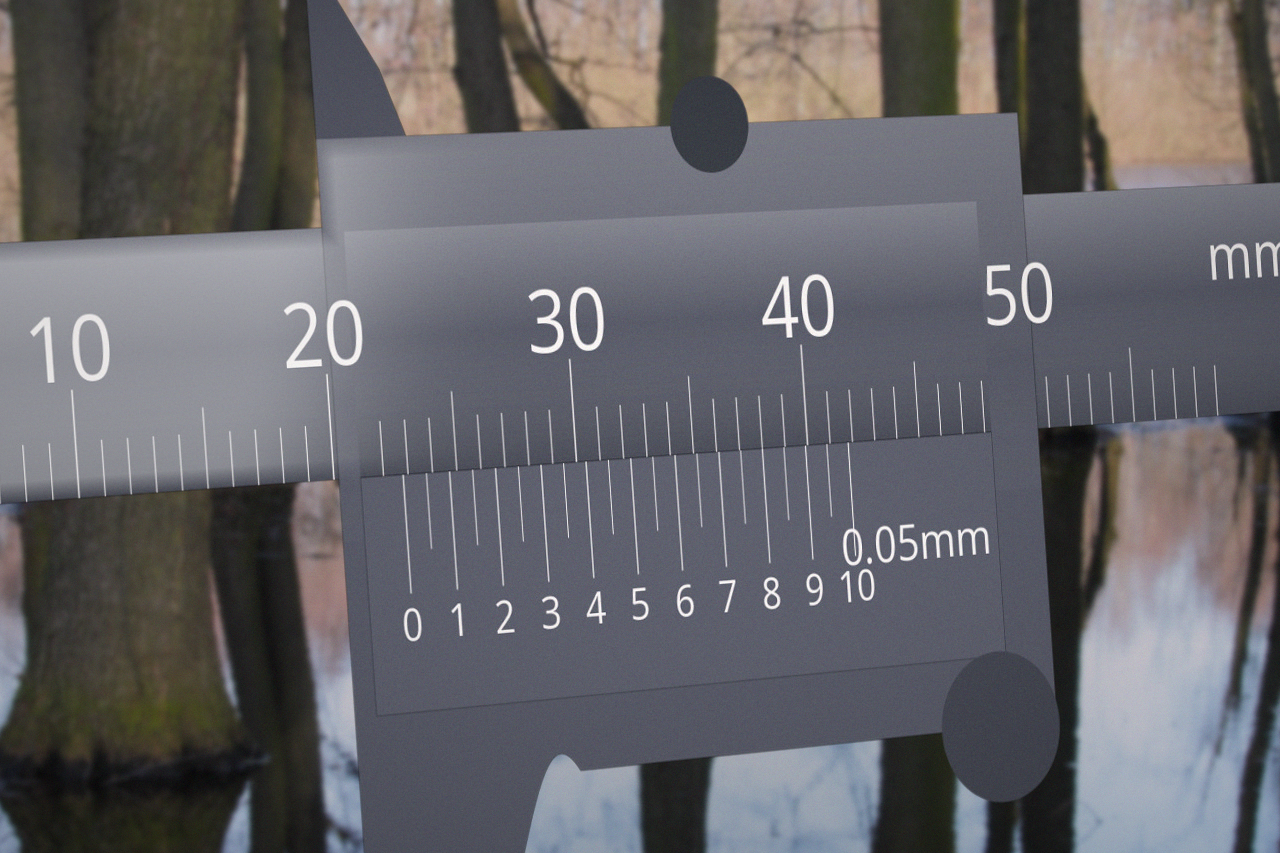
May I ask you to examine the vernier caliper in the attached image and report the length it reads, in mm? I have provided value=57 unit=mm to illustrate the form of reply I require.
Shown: value=22.8 unit=mm
